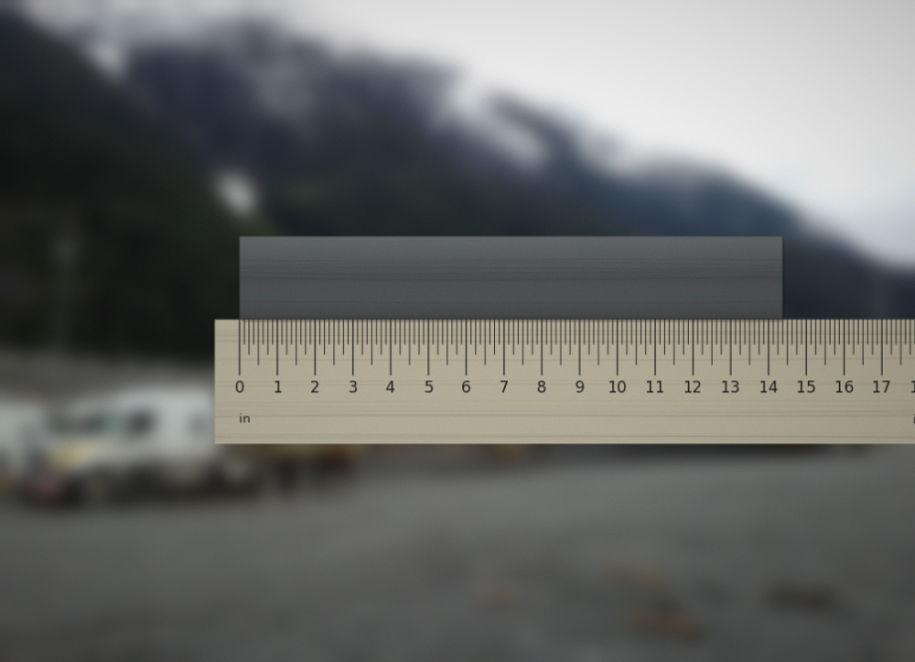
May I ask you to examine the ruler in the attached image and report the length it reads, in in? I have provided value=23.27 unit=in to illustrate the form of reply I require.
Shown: value=14.375 unit=in
